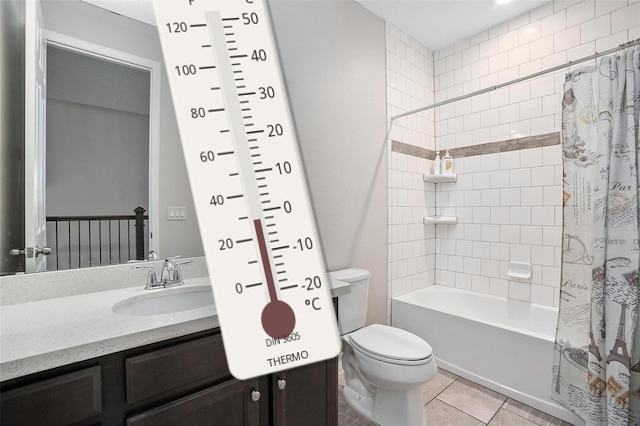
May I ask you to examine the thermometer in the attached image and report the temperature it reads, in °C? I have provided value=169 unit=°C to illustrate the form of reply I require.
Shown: value=-2 unit=°C
